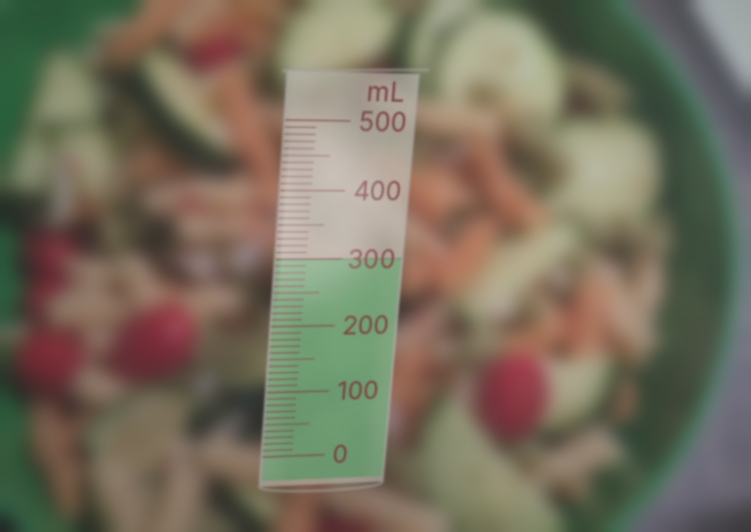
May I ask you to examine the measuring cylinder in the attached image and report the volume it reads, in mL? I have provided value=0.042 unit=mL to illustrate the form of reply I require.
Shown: value=300 unit=mL
